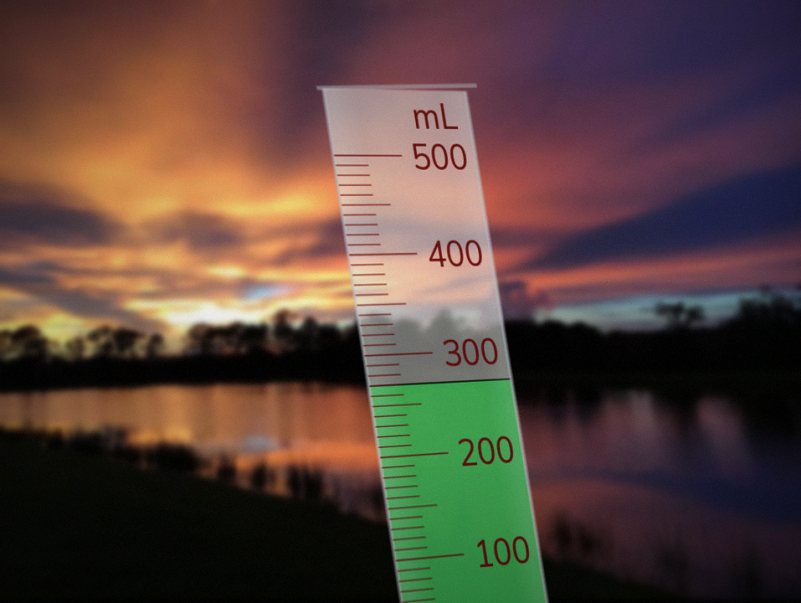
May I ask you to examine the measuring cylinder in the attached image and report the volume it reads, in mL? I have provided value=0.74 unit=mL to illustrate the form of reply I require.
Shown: value=270 unit=mL
